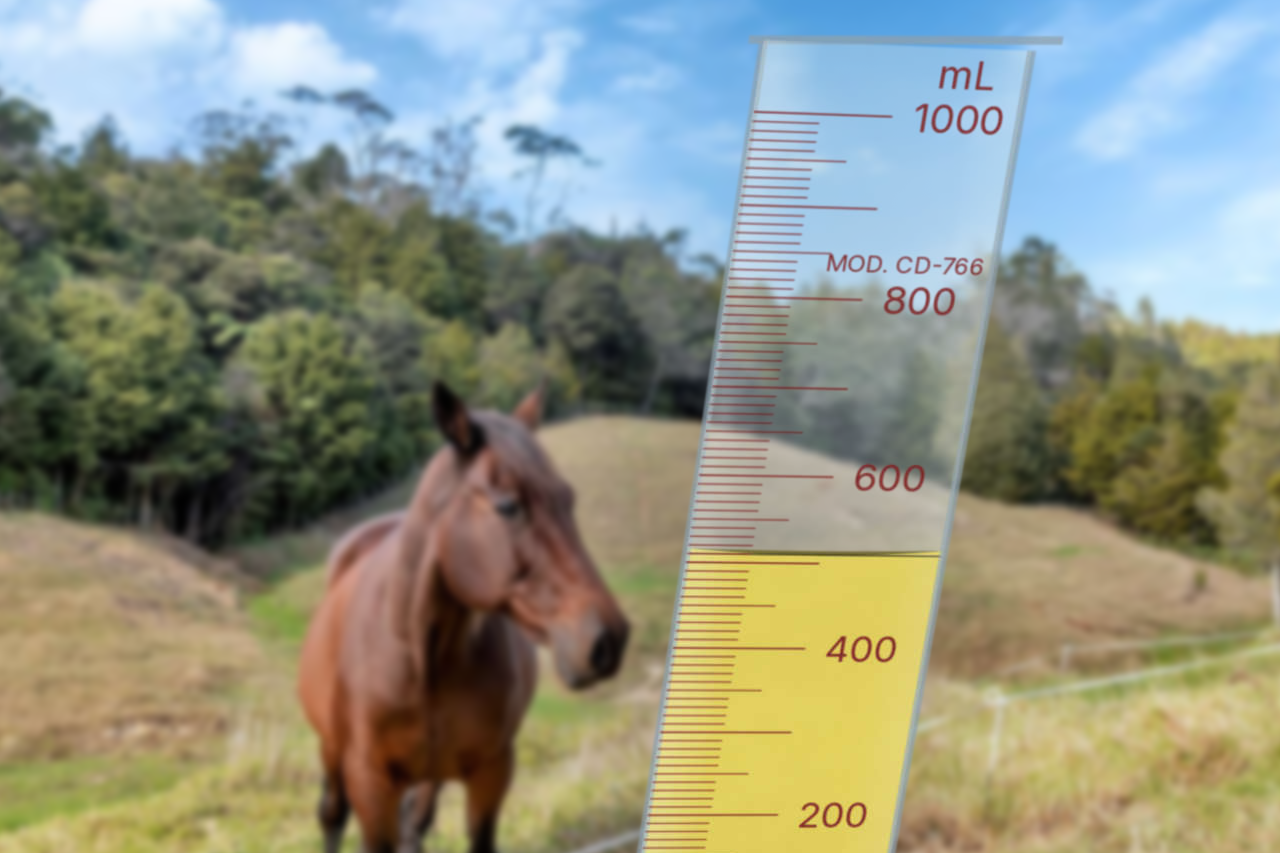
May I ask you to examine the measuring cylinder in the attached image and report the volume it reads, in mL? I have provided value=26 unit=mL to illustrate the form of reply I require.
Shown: value=510 unit=mL
